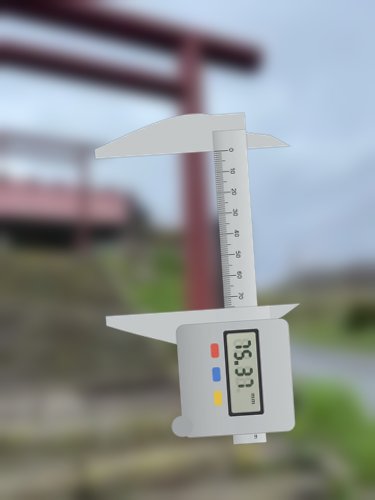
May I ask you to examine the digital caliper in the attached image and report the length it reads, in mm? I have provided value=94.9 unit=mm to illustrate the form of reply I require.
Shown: value=75.37 unit=mm
